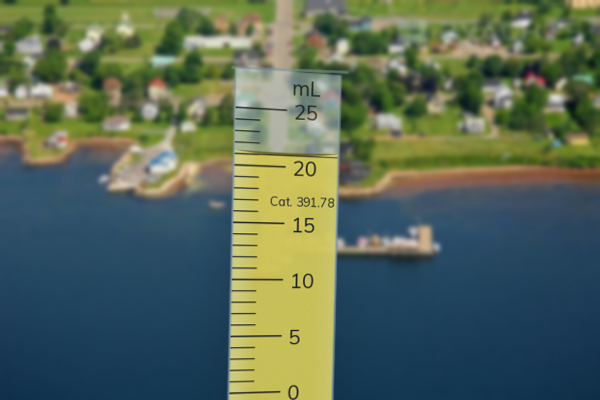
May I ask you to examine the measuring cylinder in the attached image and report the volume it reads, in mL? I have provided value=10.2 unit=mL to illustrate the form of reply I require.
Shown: value=21 unit=mL
